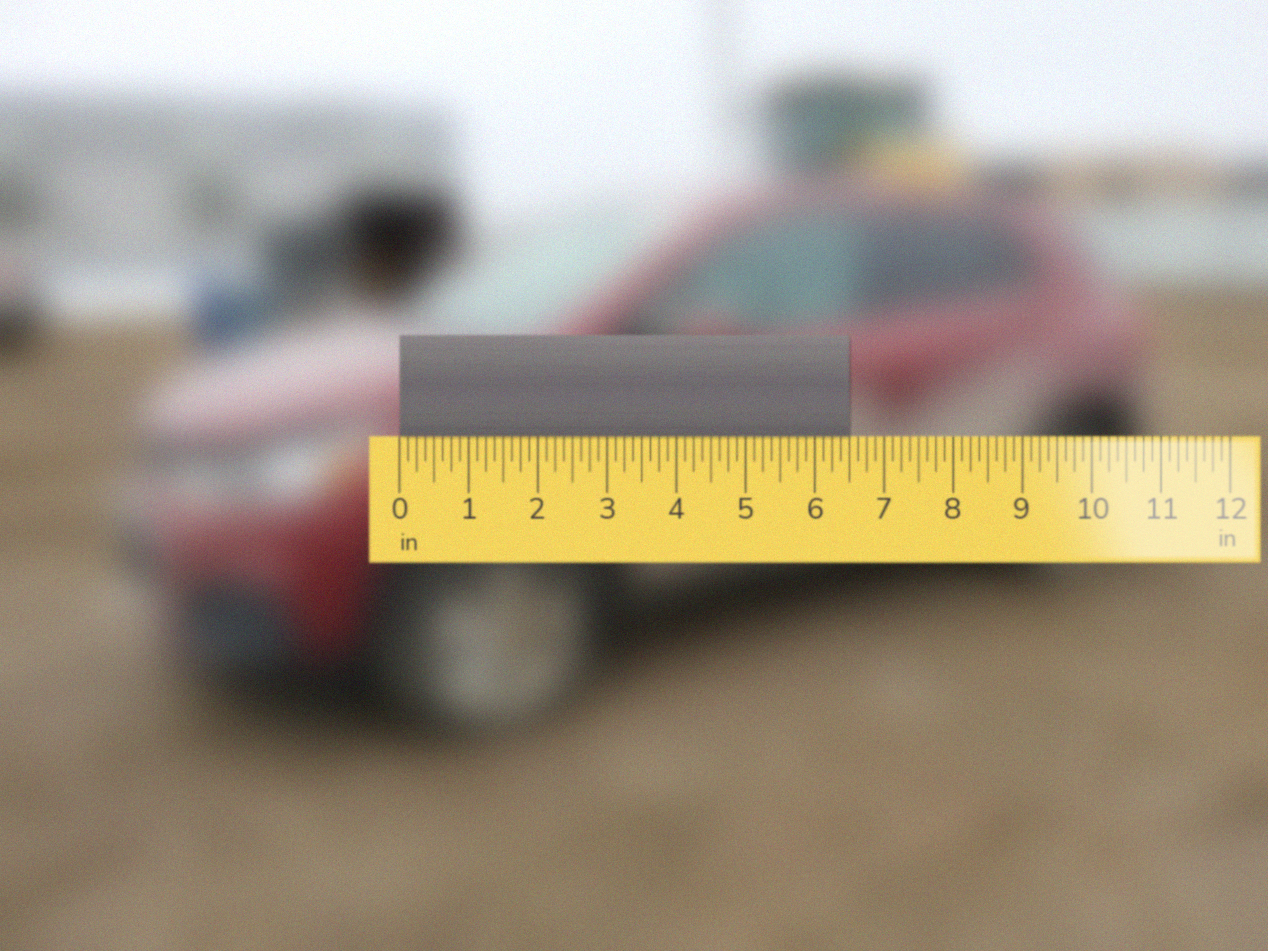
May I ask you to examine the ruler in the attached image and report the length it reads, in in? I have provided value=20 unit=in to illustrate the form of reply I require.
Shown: value=6.5 unit=in
